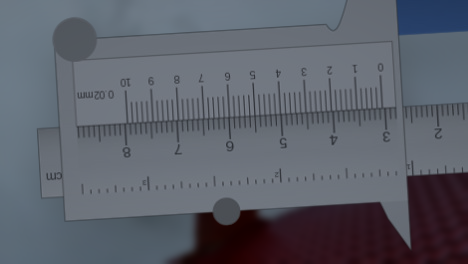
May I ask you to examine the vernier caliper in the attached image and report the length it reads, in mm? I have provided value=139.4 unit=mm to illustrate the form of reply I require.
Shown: value=30.5 unit=mm
